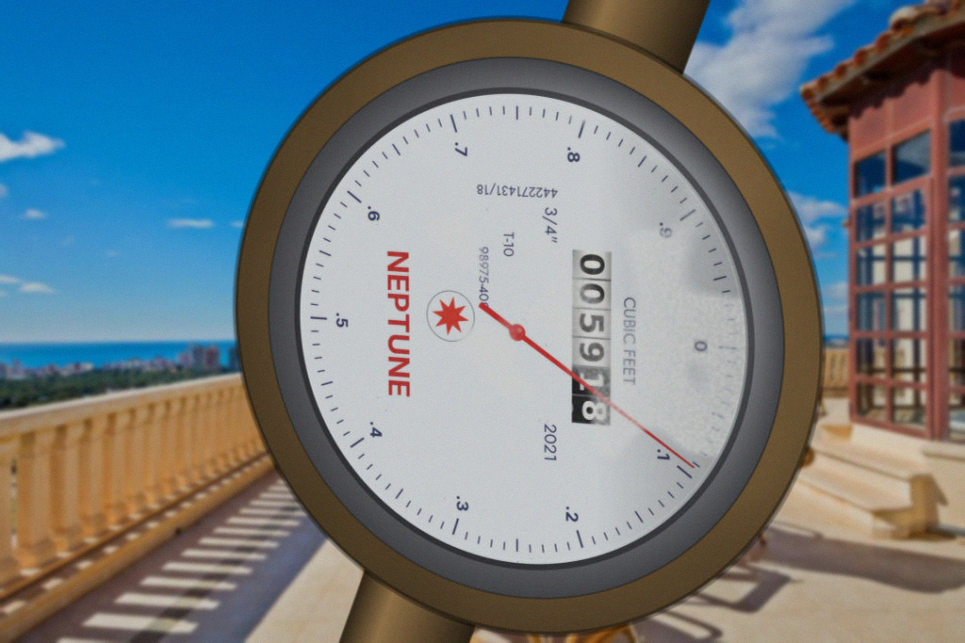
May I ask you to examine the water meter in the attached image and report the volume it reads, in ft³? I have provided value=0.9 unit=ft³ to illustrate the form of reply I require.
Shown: value=5918.09 unit=ft³
